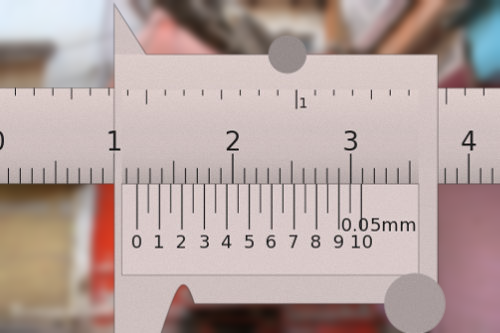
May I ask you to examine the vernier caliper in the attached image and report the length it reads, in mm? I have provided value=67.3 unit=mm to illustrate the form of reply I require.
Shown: value=11.9 unit=mm
